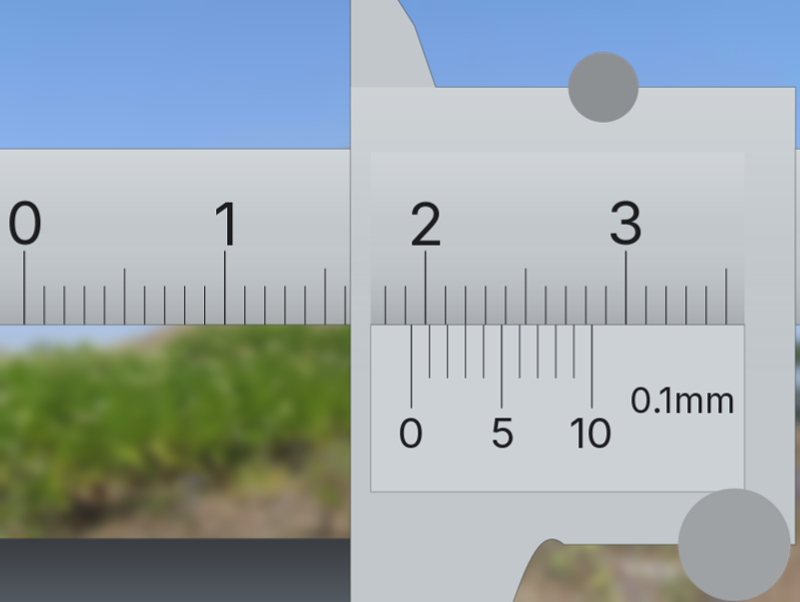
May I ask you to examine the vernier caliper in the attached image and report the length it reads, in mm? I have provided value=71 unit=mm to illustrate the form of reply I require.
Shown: value=19.3 unit=mm
